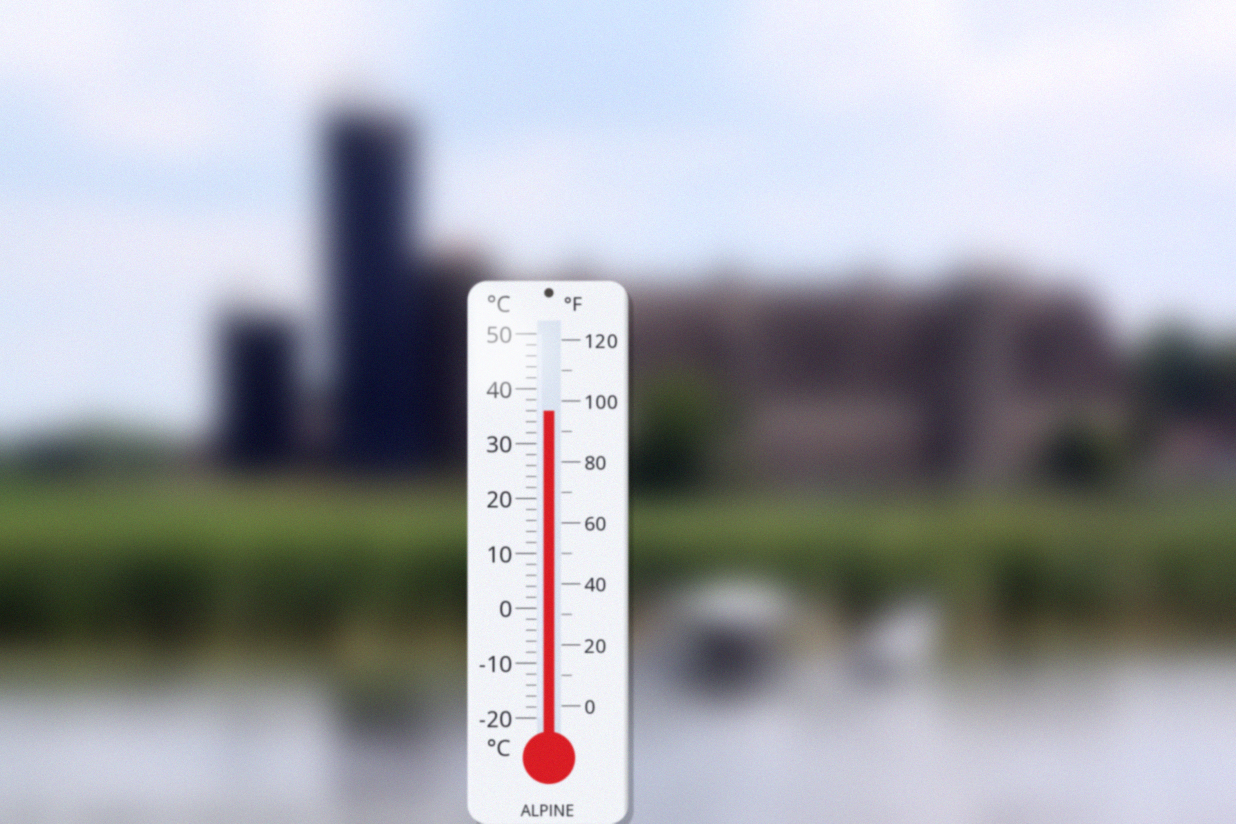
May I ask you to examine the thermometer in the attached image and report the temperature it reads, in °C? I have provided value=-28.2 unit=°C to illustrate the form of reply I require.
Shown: value=36 unit=°C
